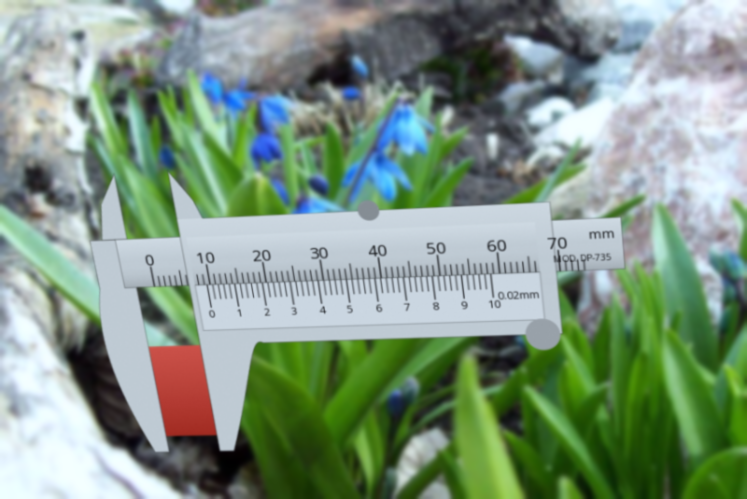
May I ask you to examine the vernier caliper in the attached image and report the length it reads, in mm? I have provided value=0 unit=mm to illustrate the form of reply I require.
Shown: value=9.5 unit=mm
